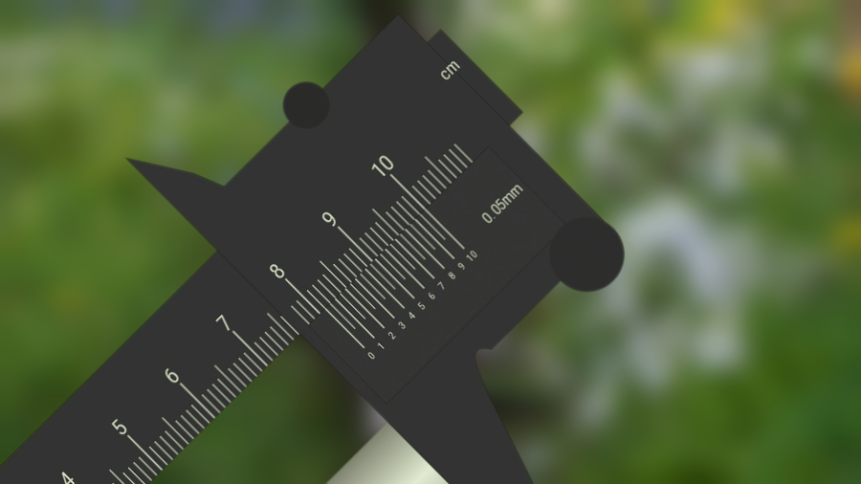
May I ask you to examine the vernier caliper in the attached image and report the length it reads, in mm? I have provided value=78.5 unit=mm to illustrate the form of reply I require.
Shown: value=81.0 unit=mm
